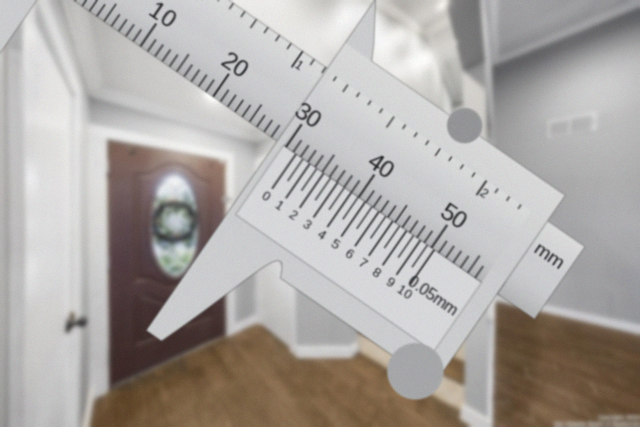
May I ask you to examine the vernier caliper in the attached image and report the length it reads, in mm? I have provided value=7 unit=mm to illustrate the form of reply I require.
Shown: value=31.4 unit=mm
